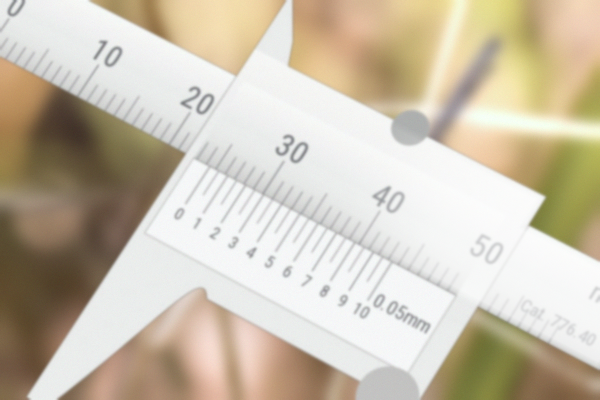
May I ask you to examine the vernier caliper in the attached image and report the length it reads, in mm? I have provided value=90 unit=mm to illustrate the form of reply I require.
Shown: value=24.4 unit=mm
